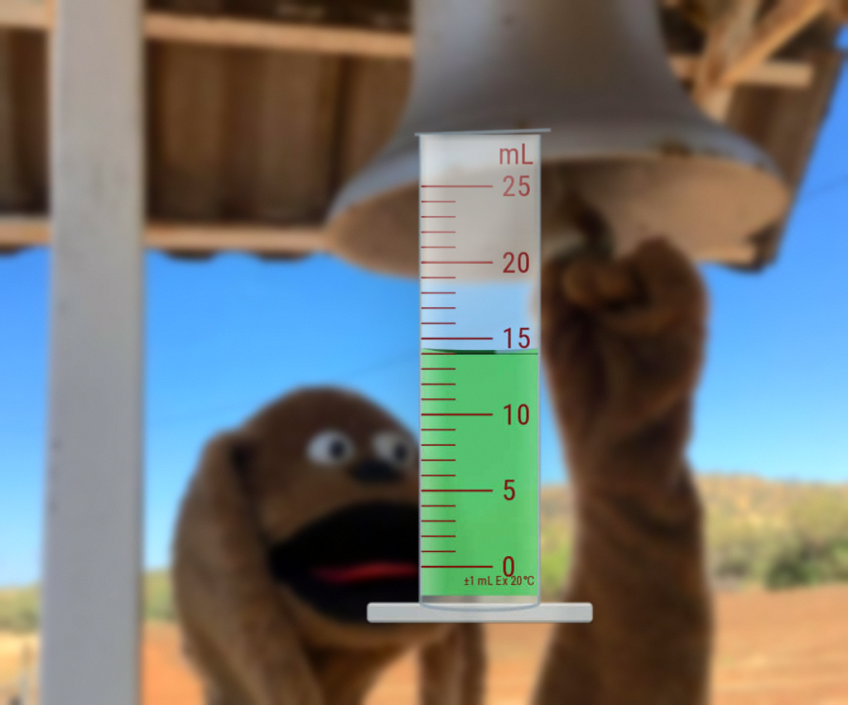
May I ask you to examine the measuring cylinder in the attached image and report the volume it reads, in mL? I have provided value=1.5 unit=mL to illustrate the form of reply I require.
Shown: value=14 unit=mL
